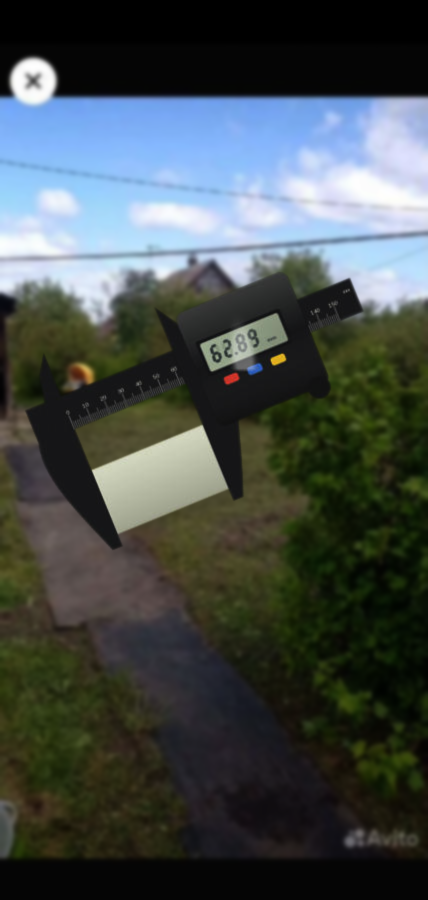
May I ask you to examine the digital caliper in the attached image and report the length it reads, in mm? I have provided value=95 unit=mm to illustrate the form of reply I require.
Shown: value=62.89 unit=mm
